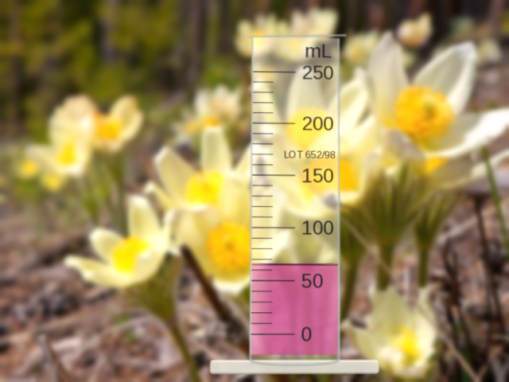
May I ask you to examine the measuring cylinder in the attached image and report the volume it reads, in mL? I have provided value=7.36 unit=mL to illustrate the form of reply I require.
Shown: value=65 unit=mL
